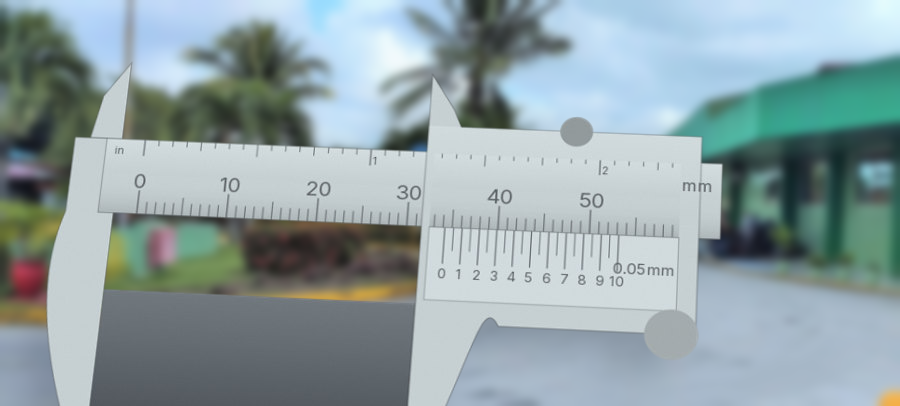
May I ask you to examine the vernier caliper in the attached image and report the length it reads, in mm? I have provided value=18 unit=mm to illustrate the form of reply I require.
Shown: value=34.2 unit=mm
